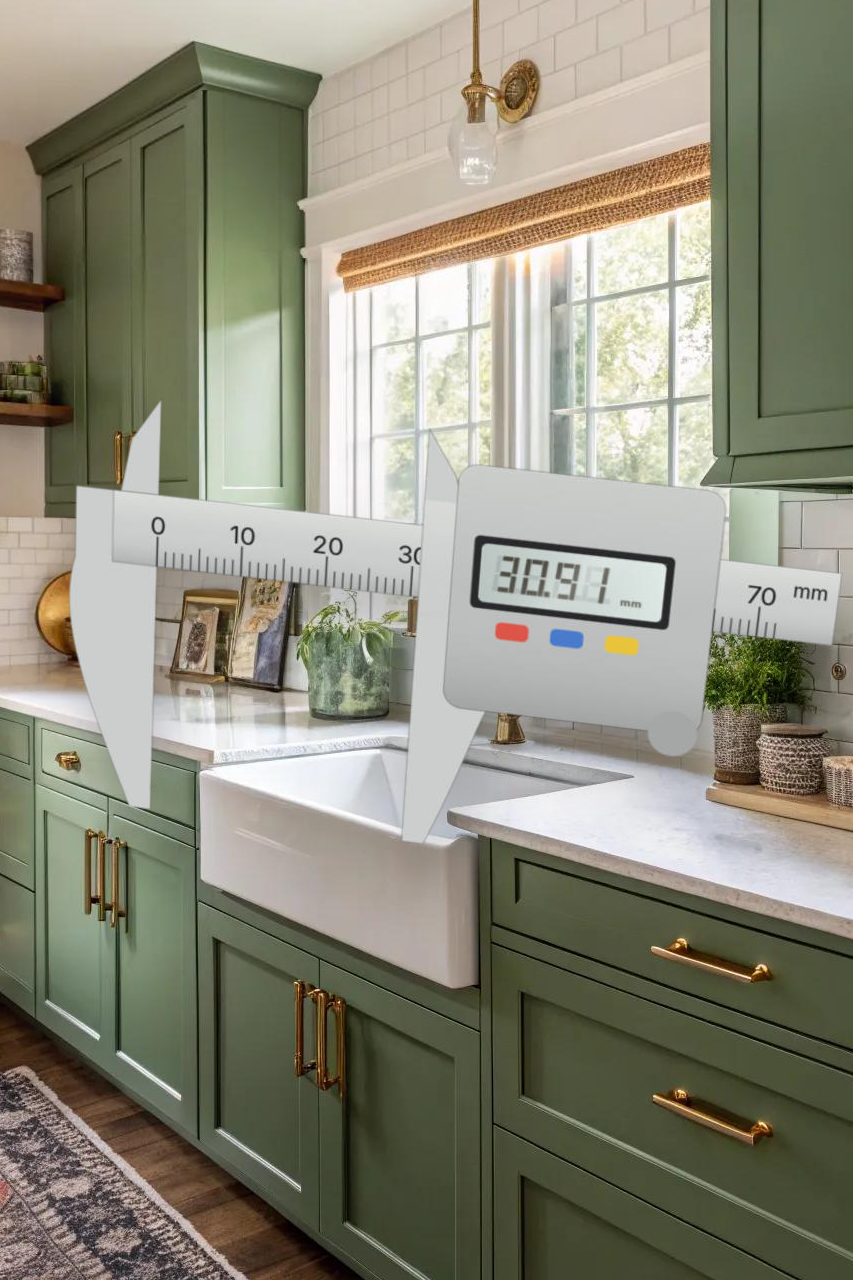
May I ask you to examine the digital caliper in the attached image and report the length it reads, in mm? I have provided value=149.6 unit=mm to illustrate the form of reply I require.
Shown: value=30.91 unit=mm
